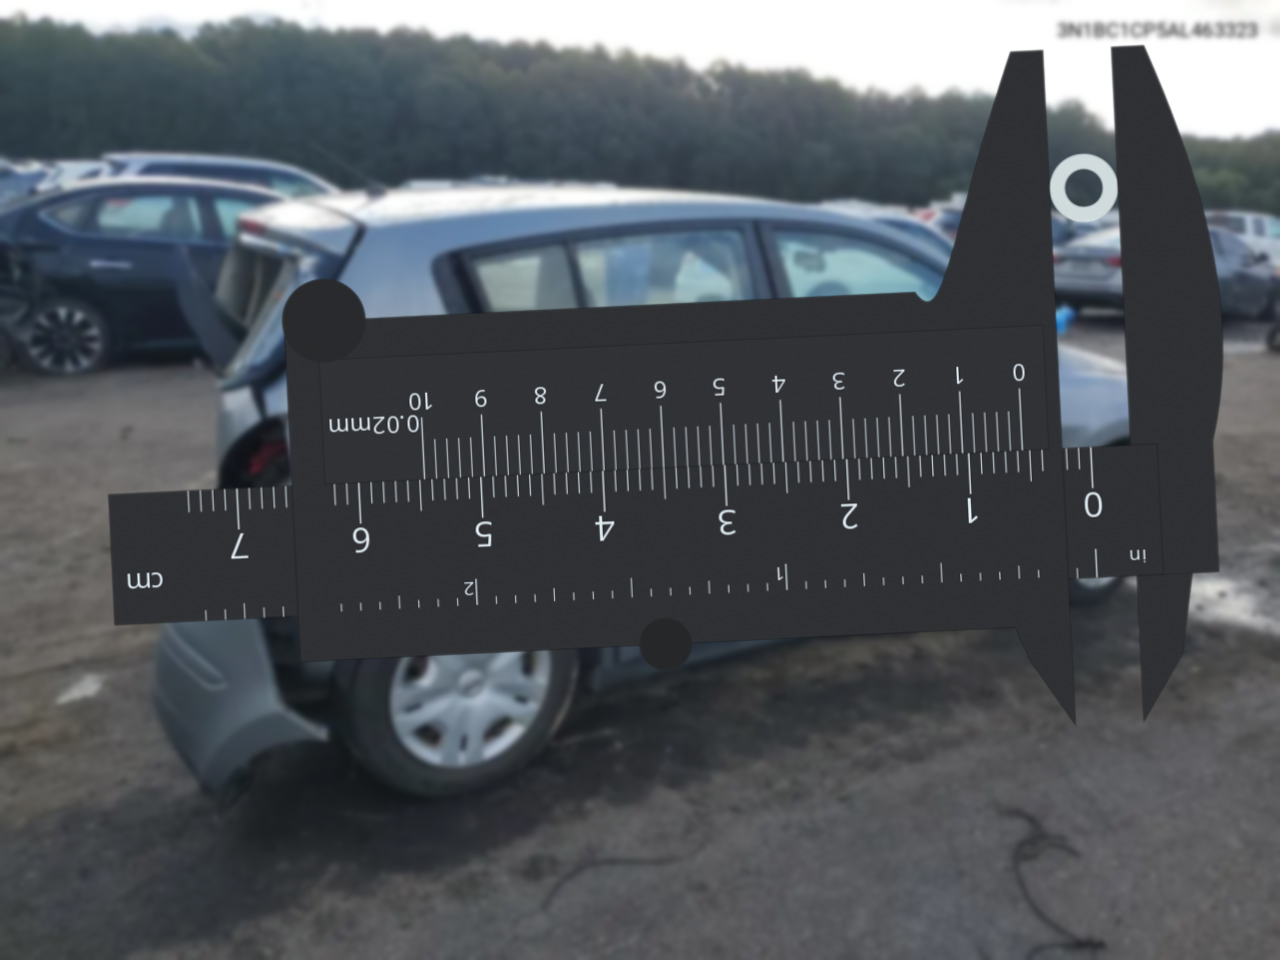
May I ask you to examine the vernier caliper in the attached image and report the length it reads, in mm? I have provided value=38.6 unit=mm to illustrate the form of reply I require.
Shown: value=5.6 unit=mm
